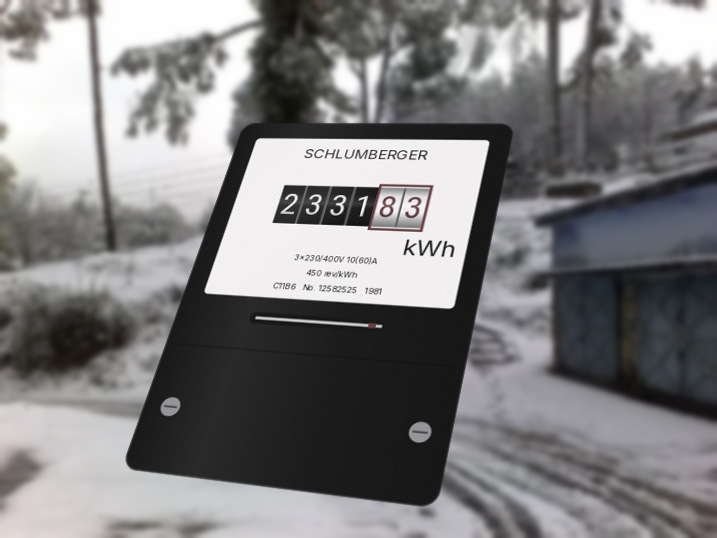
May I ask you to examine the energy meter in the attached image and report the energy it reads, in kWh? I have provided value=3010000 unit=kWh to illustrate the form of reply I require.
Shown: value=2331.83 unit=kWh
